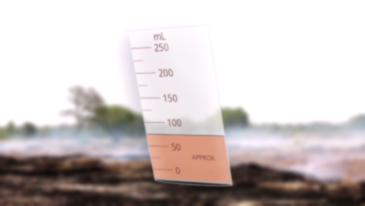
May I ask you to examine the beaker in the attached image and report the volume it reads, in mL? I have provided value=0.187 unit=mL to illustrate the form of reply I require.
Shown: value=75 unit=mL
